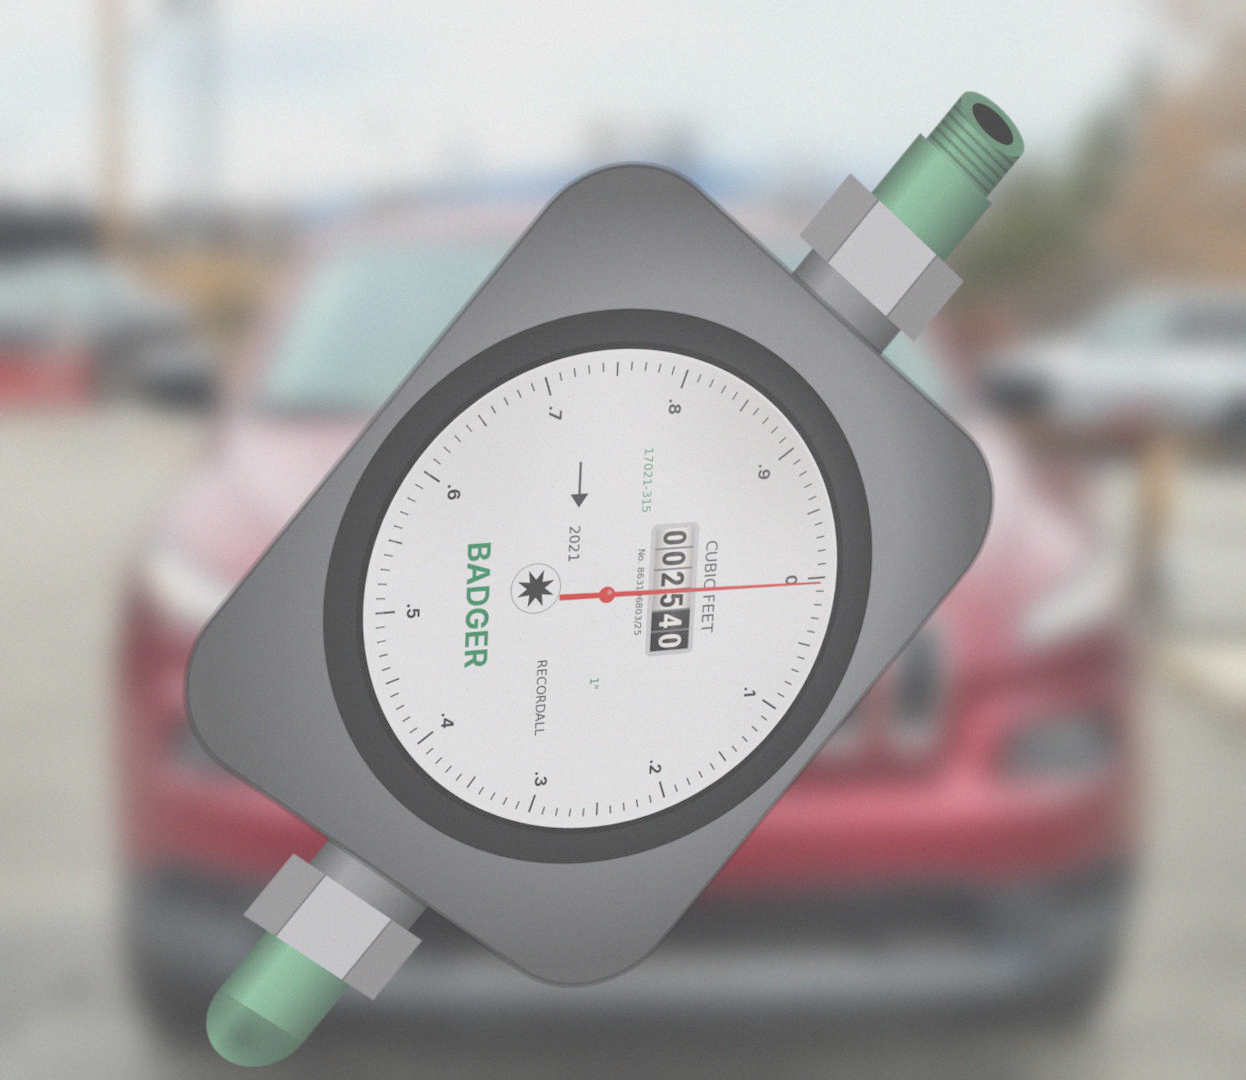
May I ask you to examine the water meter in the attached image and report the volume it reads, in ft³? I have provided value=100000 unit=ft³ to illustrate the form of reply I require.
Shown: value=2540.00 unit=ft³
